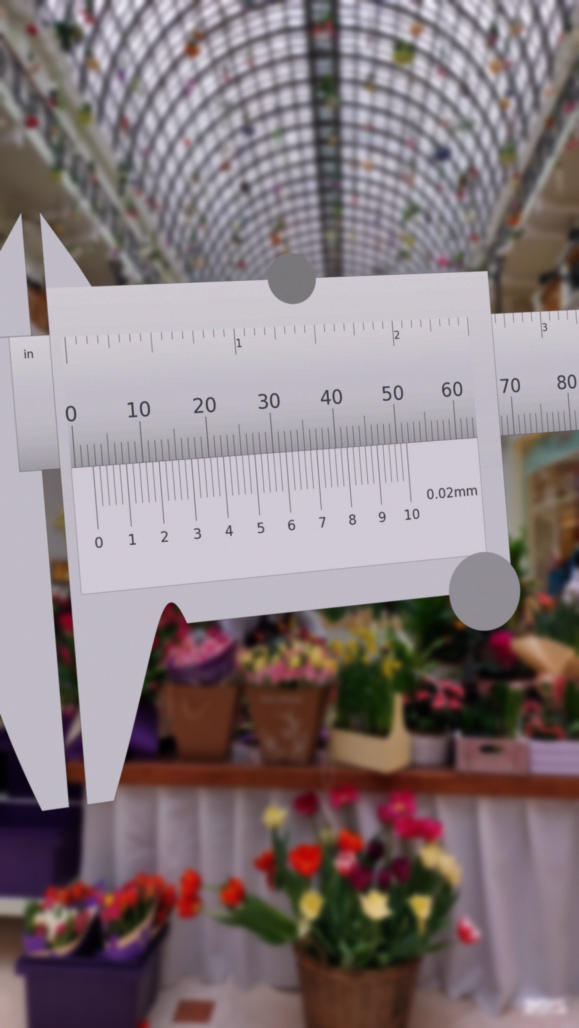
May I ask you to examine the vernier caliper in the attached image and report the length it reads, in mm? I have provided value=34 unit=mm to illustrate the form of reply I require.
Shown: value=2.6 unit=mm
